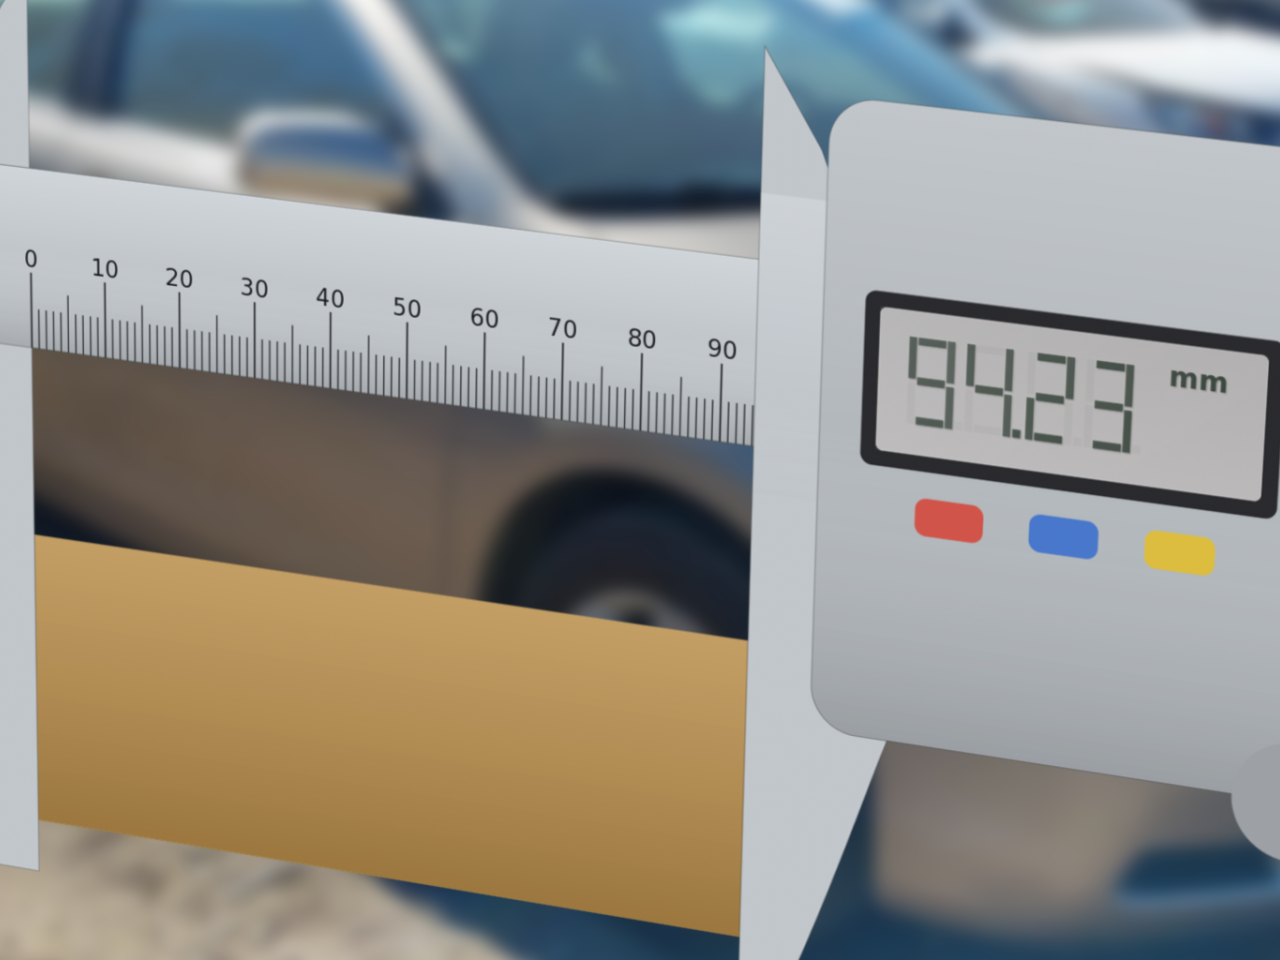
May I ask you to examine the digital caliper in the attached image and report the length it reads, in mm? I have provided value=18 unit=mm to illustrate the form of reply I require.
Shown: value=94.23 unit=mm
